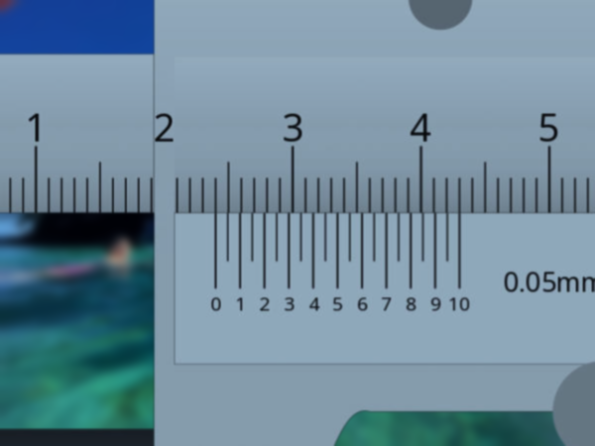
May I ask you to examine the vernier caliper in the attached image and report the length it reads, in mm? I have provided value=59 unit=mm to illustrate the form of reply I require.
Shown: value=24.0 unit=mm
